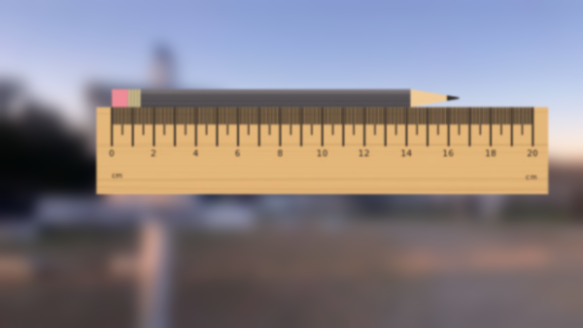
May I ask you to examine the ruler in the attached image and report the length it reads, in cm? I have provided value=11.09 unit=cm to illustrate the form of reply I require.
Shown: value=16.5 unit=cm
